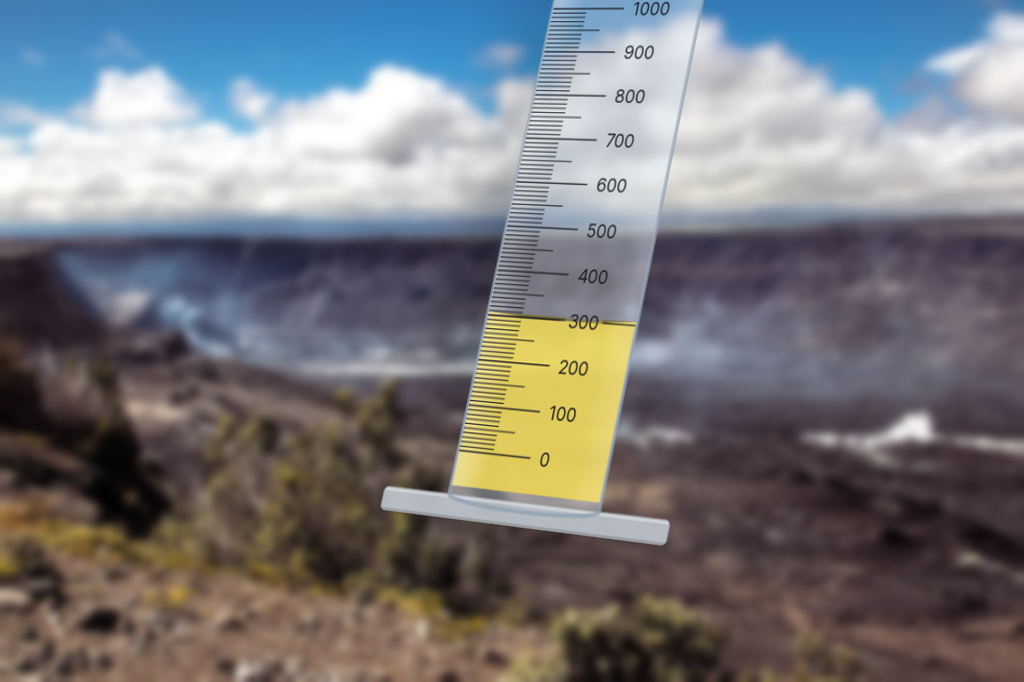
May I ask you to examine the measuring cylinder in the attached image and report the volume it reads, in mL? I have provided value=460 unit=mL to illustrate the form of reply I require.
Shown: value=300 unit=mL
